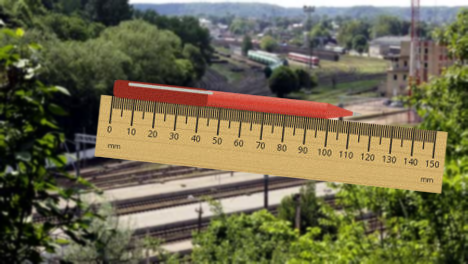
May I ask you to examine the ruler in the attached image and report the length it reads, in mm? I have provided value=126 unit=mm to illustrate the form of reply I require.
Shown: value=115 unit=mm
